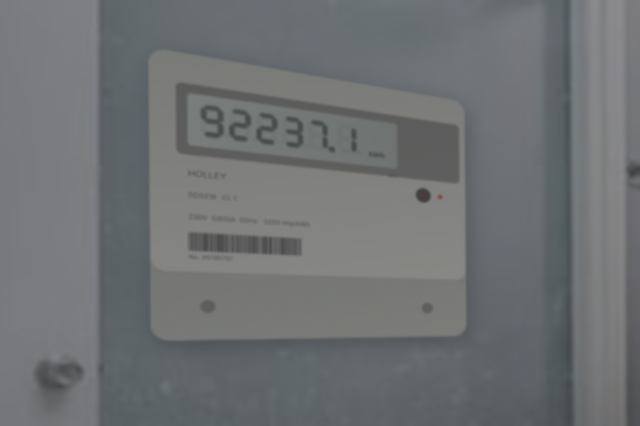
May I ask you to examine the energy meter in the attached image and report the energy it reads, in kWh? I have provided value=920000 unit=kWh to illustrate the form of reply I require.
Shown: value=92237.1 unit=kWh
